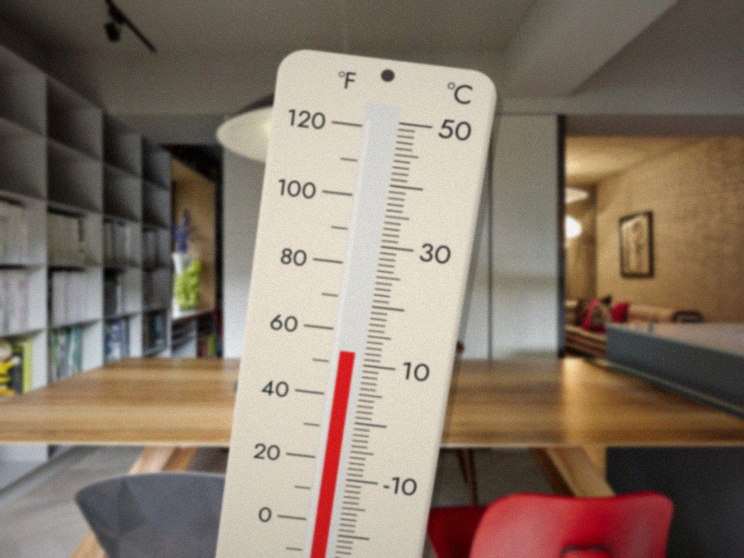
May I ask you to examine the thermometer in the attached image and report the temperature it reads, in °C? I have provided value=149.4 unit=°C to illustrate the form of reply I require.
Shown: value=12 unit=°C
